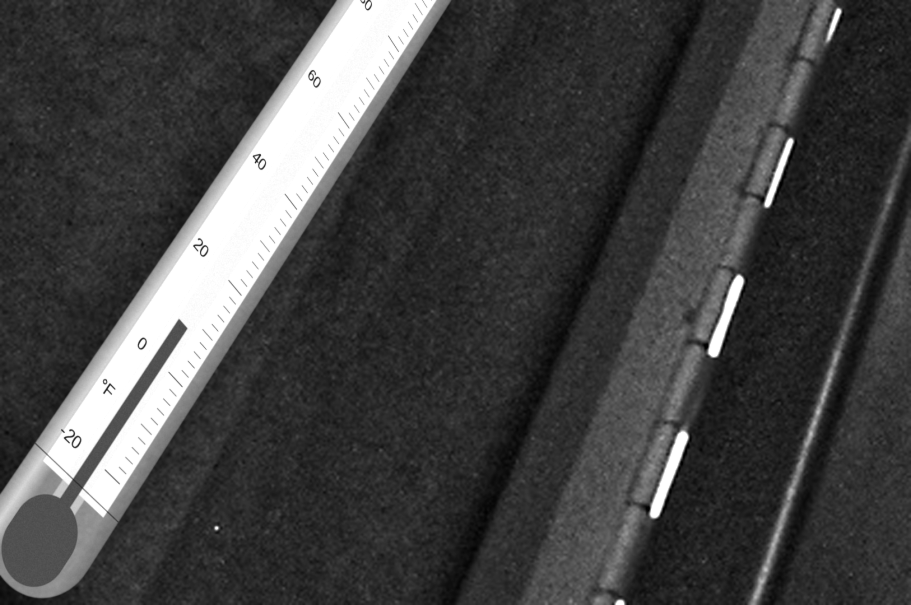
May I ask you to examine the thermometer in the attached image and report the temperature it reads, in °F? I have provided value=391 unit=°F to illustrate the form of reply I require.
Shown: value=8 unit=°F
